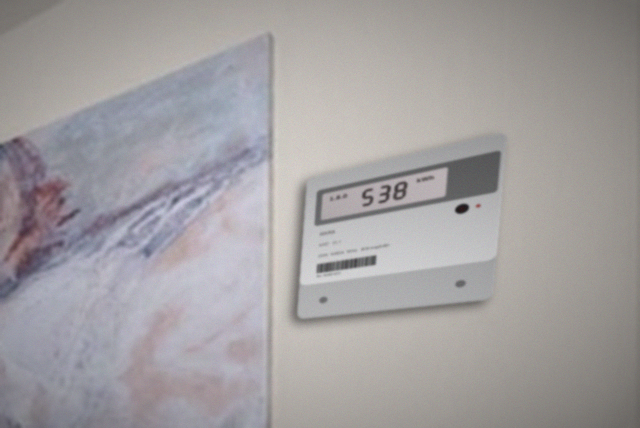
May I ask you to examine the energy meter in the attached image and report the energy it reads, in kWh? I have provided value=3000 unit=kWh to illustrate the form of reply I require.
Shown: value=538 unit=kWh
